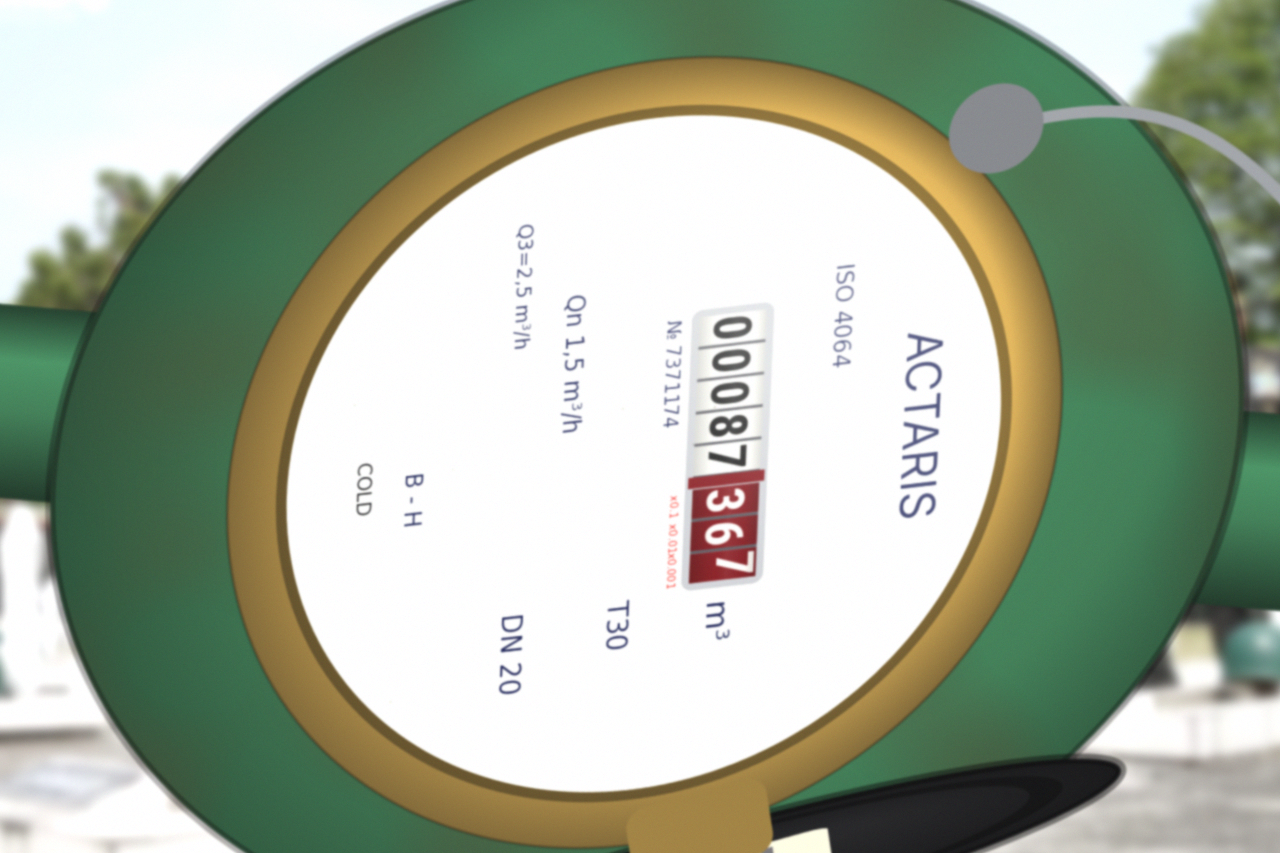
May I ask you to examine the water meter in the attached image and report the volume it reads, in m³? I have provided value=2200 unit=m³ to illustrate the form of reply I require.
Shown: value=87.367 unit=m³
